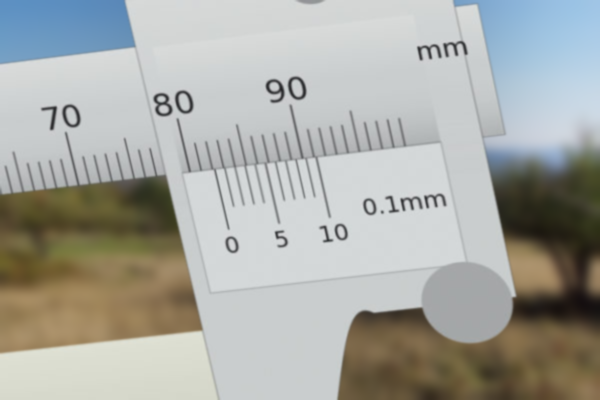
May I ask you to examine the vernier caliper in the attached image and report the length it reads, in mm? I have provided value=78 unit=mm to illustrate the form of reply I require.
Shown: value=82.2 unit=mm
